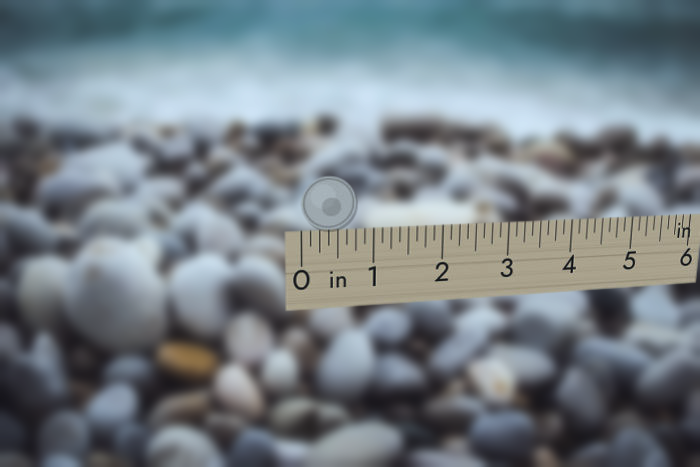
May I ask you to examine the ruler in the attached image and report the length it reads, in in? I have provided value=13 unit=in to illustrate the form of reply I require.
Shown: value=0.75 unit=in
